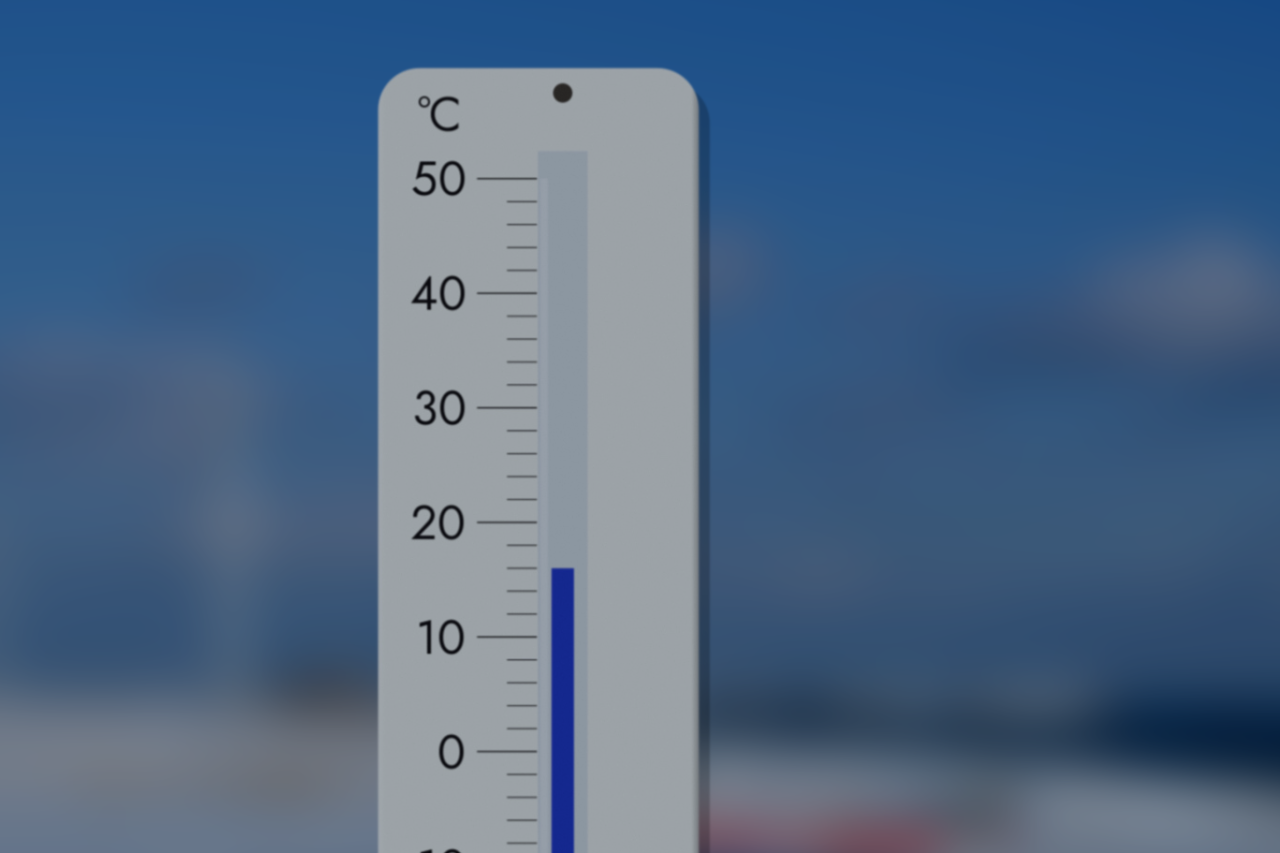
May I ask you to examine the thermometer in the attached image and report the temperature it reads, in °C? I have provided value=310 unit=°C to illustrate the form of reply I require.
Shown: value=16 unit=°C
